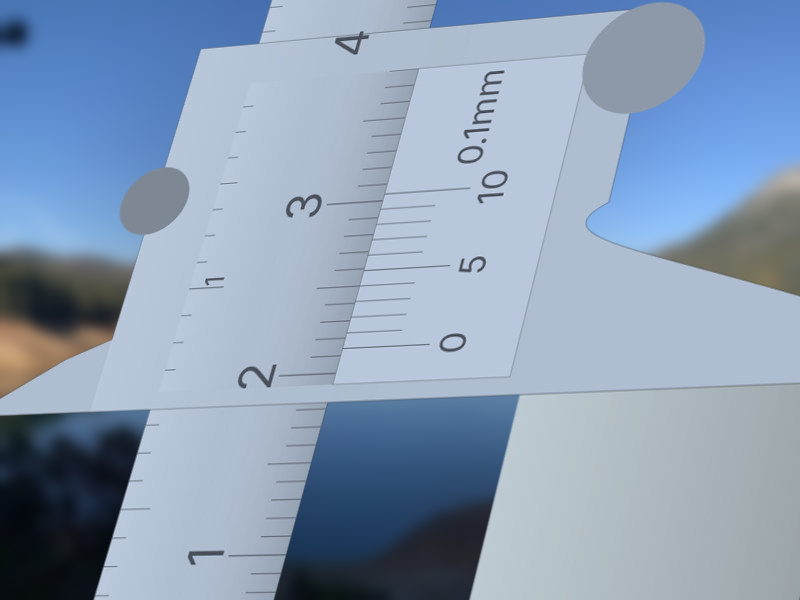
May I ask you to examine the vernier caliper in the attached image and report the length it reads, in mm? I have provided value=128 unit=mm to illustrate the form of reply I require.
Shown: value=21.4 unit=mm
